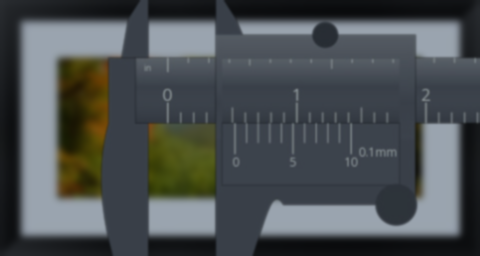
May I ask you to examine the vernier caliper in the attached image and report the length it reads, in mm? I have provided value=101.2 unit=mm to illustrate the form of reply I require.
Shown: value=5.2 unit=mm
